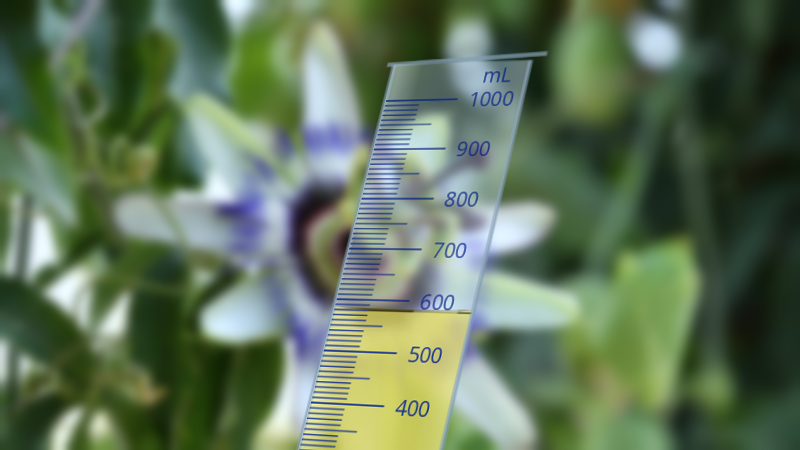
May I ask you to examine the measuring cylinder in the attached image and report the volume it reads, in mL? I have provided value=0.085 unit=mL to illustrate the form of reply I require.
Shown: value=580 unit=mL
